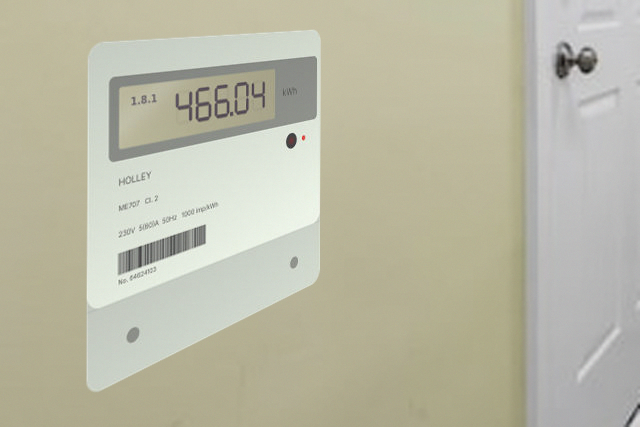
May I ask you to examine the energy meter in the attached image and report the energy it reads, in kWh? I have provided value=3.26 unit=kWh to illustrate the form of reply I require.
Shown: value=466.04 unit=kWh
